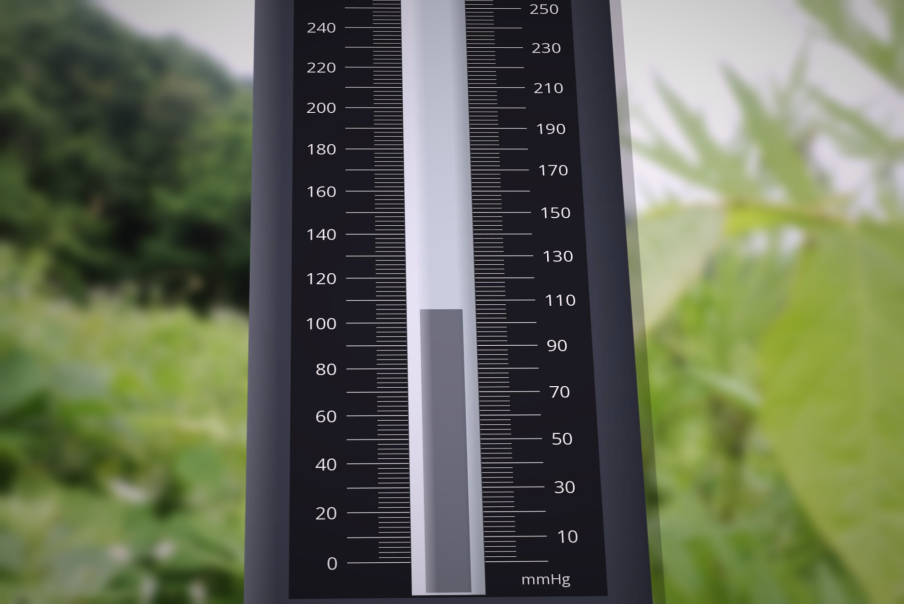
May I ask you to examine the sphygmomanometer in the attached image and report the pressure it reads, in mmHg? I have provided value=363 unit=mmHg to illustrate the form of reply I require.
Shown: value=106 unit=mmHg
